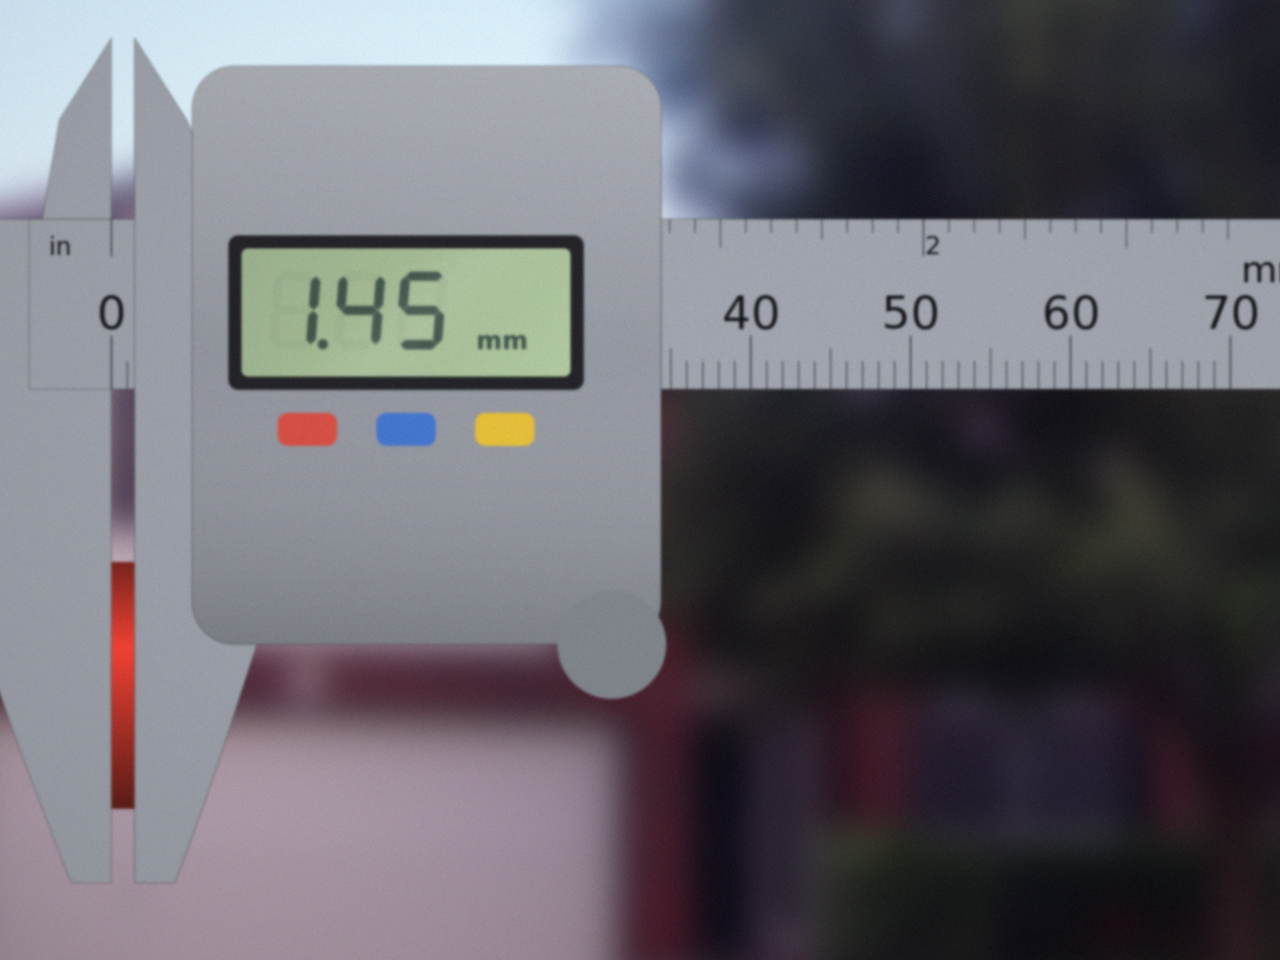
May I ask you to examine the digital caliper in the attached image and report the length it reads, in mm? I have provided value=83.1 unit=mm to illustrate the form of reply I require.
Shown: value=1.45 unit=mm
